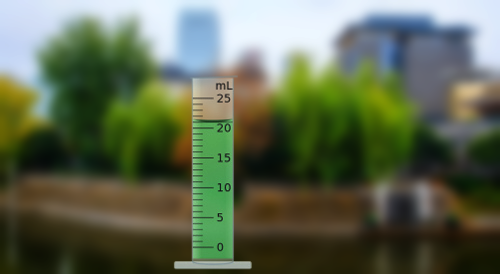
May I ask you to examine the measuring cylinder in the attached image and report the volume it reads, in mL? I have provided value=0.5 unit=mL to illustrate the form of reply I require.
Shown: value=21 unit=mL
